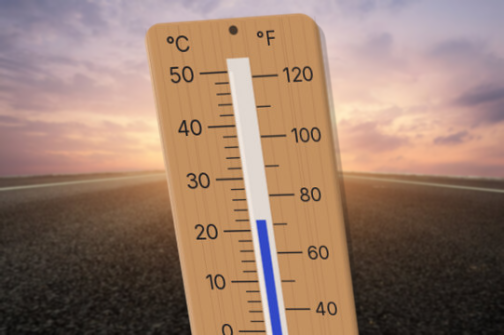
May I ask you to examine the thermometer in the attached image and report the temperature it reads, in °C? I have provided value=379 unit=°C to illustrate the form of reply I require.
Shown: value=22 unit=°C
